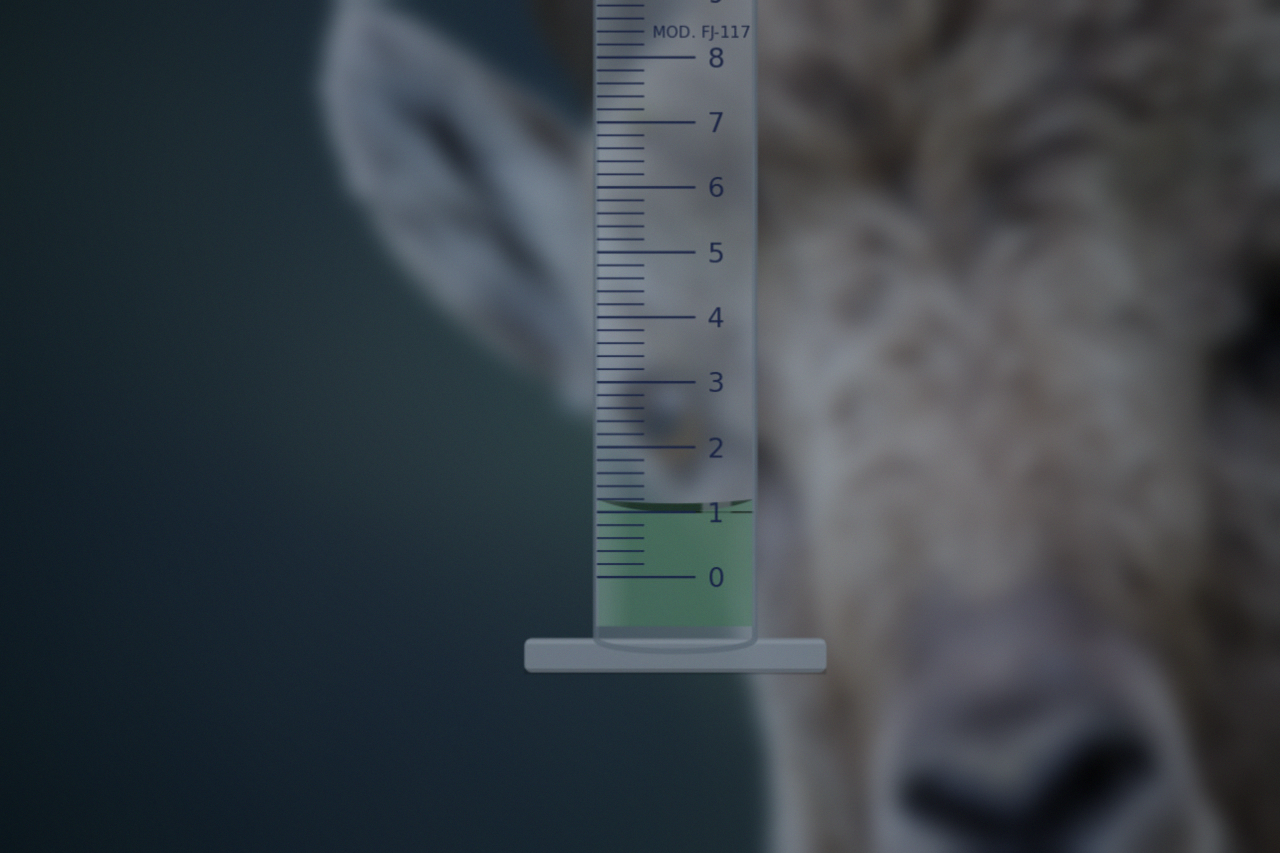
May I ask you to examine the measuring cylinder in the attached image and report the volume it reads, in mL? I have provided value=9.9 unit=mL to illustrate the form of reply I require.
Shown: value=1 unit=mL
